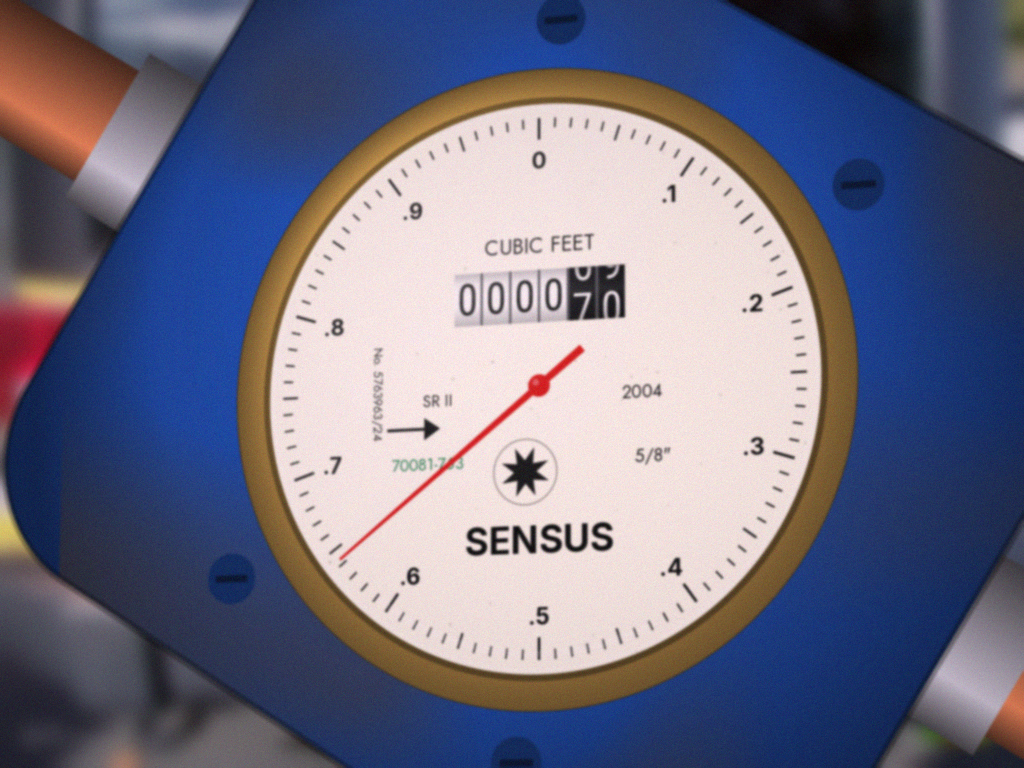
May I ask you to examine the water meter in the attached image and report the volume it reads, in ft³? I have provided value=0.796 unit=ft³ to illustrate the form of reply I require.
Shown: value=69.64 unit=ft³
